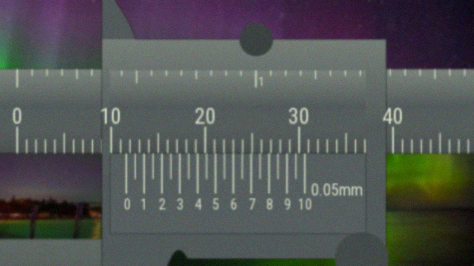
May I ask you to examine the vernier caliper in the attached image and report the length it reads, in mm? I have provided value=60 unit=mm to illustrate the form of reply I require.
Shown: value=11.6 unit=mm
